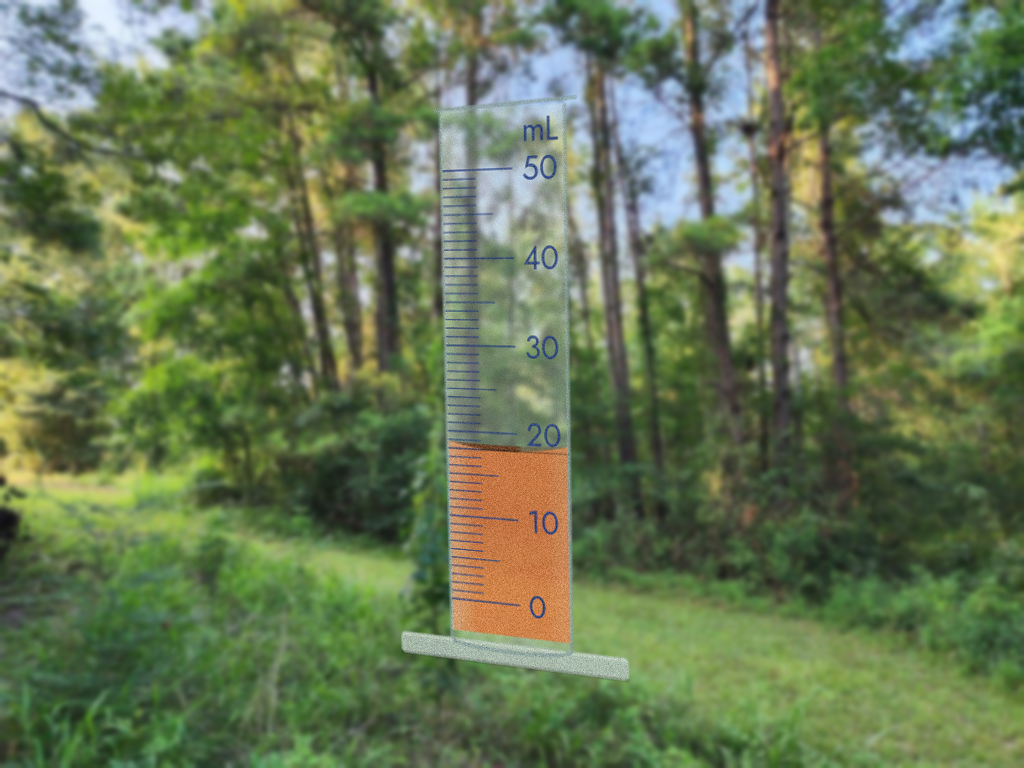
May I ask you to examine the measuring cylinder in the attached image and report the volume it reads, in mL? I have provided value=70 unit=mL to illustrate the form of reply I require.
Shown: value=18 unit=mL
